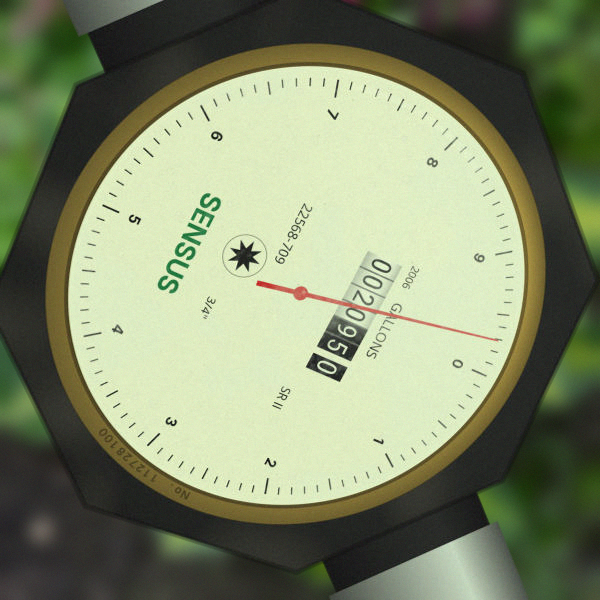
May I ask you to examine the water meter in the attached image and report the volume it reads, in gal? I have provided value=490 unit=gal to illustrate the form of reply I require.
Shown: value=20949.7 unit=gal
